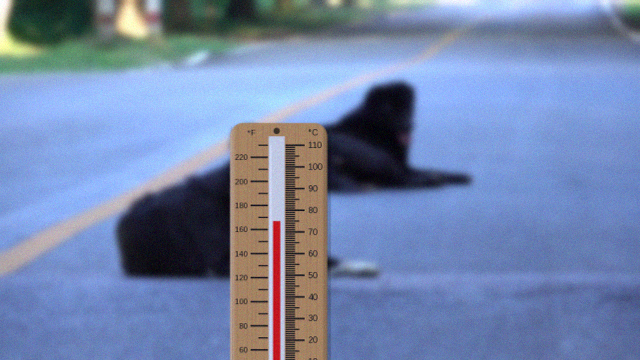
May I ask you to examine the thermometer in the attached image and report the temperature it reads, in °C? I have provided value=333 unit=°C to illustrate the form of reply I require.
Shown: value=75 unit=°C
